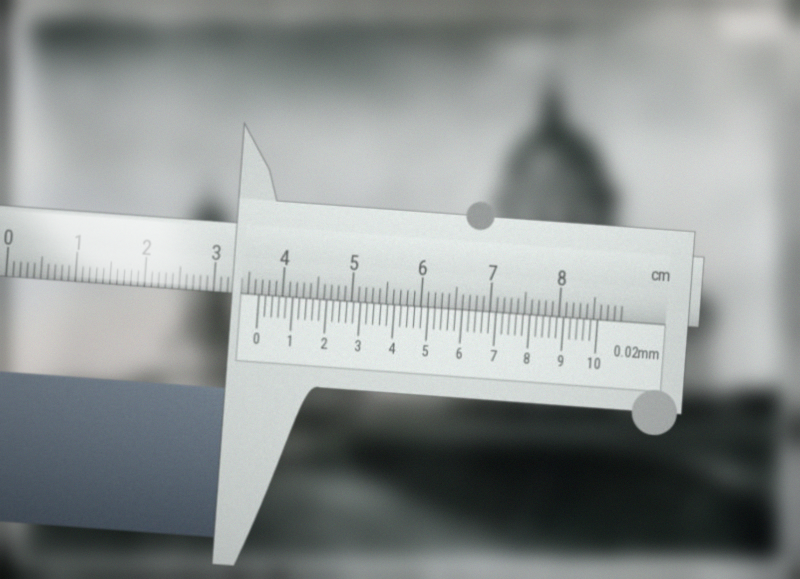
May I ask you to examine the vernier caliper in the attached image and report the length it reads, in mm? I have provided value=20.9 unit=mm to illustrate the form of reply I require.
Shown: value=36.6 unit=mm
